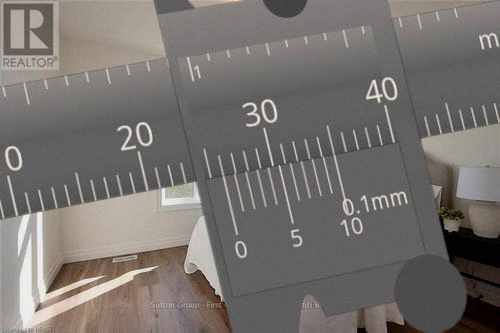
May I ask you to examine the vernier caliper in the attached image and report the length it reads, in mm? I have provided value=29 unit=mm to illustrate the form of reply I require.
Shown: value=26.0 unit=mm
